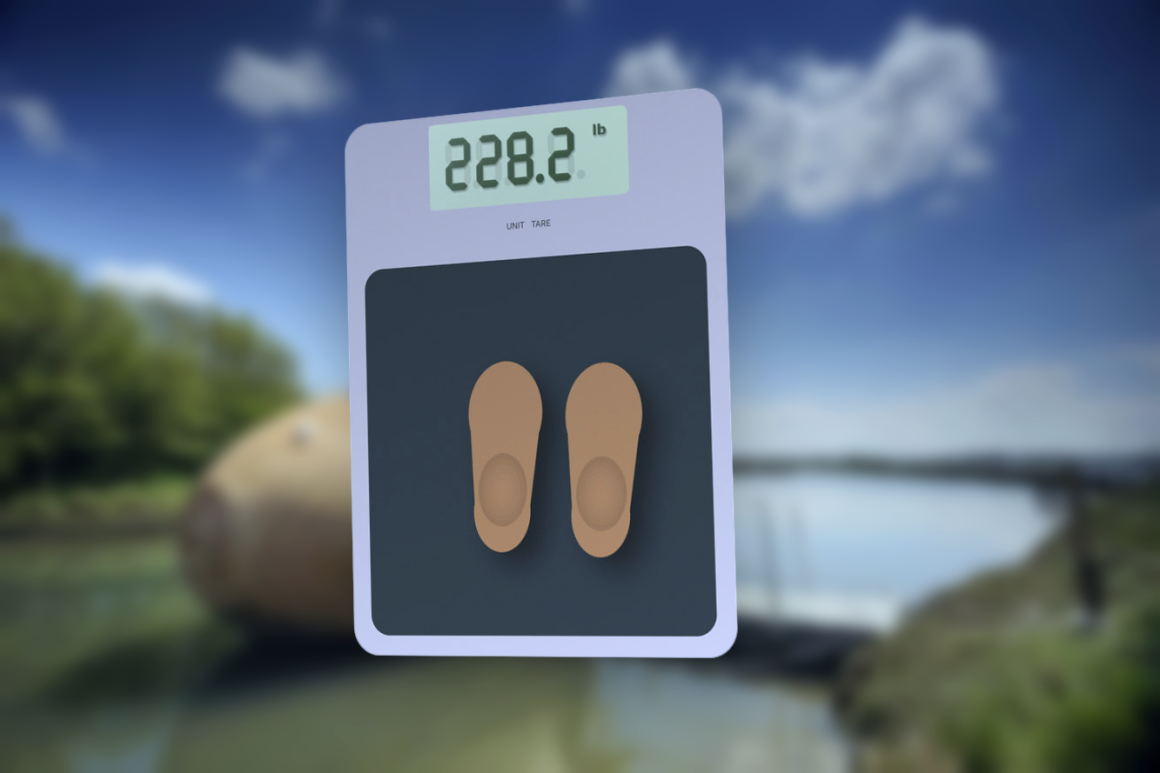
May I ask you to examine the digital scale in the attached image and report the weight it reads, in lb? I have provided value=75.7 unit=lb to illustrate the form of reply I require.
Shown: value=228.2 unit=lb
